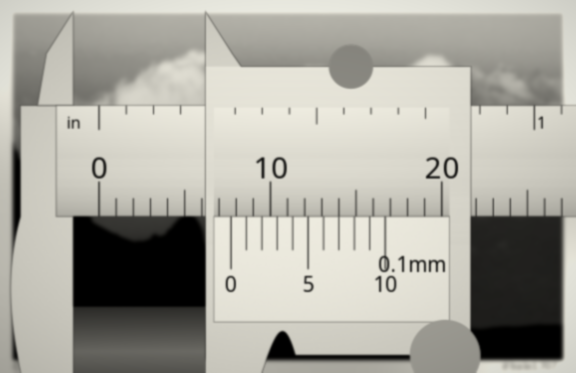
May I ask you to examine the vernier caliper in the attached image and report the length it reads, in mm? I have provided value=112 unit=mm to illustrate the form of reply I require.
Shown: value=7.7 unit=mm
